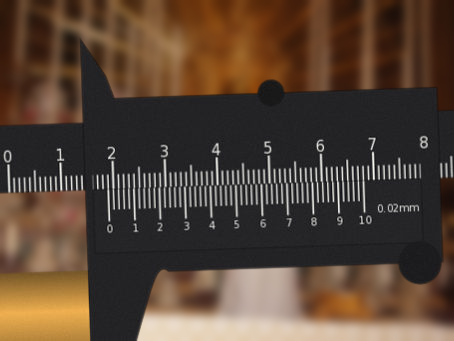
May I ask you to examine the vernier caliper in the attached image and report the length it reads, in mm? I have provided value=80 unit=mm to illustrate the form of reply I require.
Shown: value=19.0 unit=mm
